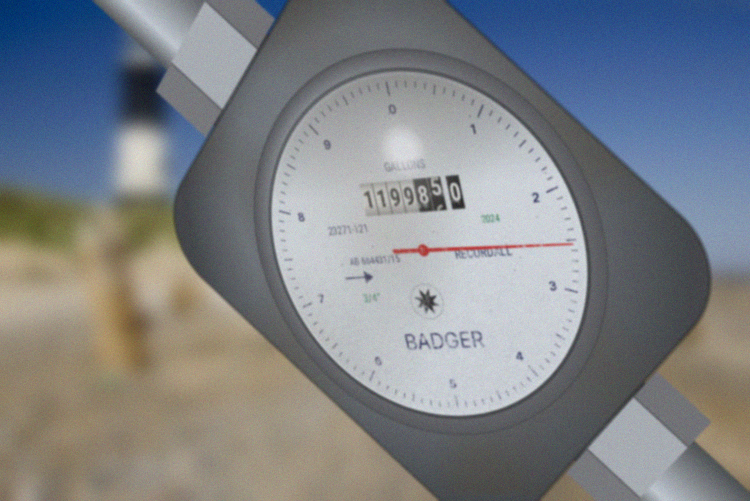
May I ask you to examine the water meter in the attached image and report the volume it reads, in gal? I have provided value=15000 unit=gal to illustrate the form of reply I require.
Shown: value=1199852.5 unit=gal
